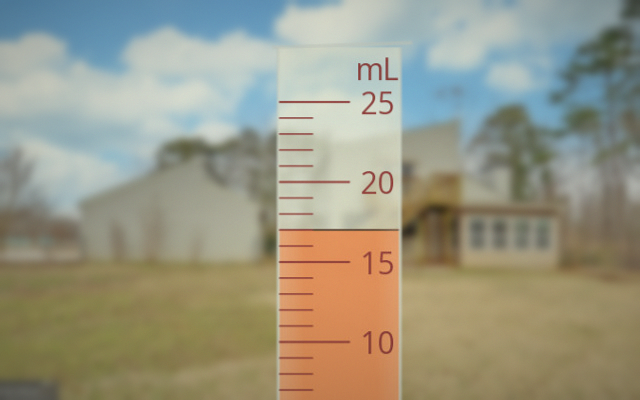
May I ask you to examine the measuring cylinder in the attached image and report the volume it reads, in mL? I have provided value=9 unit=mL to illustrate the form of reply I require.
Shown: value=17 unit=mL
